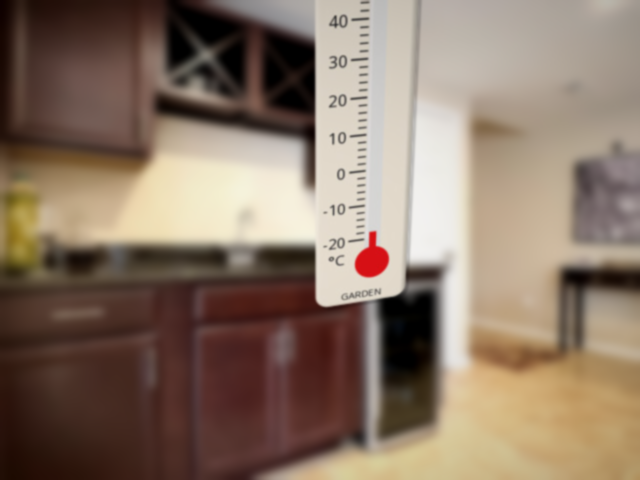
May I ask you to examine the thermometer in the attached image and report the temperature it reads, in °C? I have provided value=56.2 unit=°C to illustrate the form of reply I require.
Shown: value=-18 unit=°C
